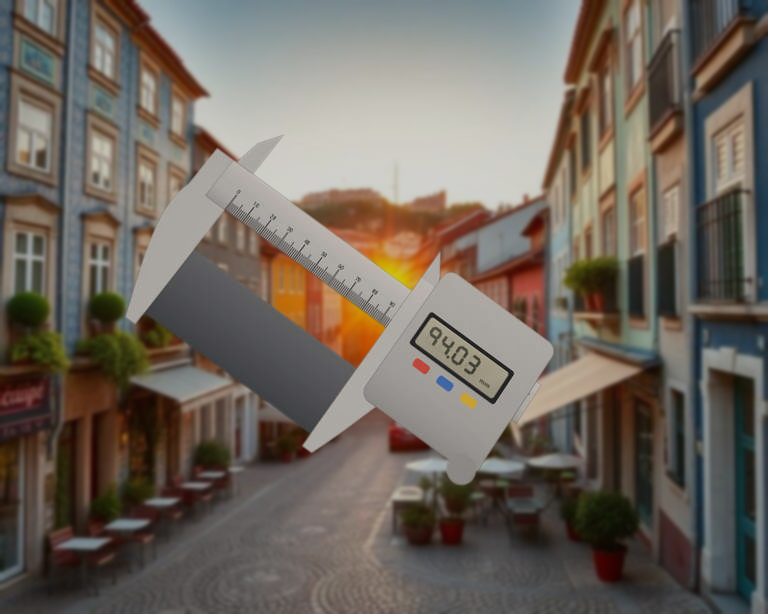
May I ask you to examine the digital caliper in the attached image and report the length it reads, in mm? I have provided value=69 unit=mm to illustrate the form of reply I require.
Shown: value=94.03 unit=mm
